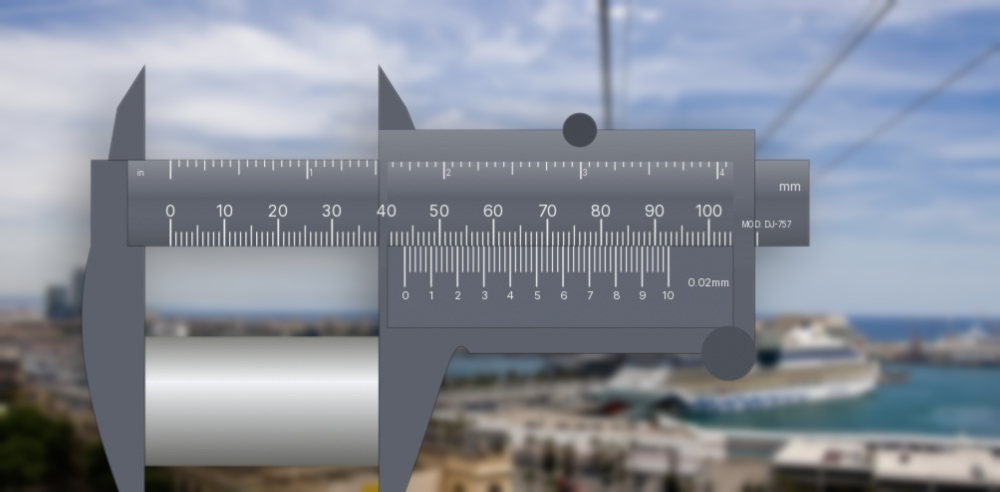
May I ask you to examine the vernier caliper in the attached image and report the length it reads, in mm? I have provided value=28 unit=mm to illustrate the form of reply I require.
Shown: value=43.5 unit=mm
